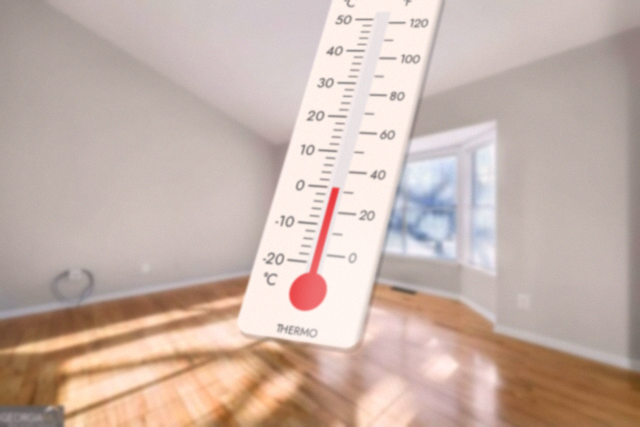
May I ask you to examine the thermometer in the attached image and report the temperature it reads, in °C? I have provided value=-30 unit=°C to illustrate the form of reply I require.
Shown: value=0 unit=°C
